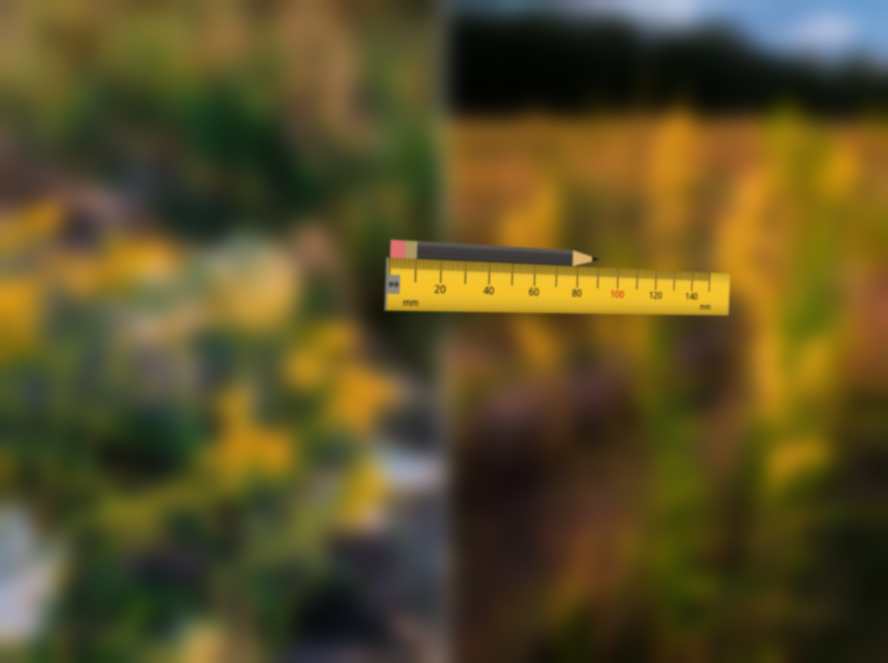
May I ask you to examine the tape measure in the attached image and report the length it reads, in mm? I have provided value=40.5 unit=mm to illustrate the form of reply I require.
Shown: value=90 unit=mm
